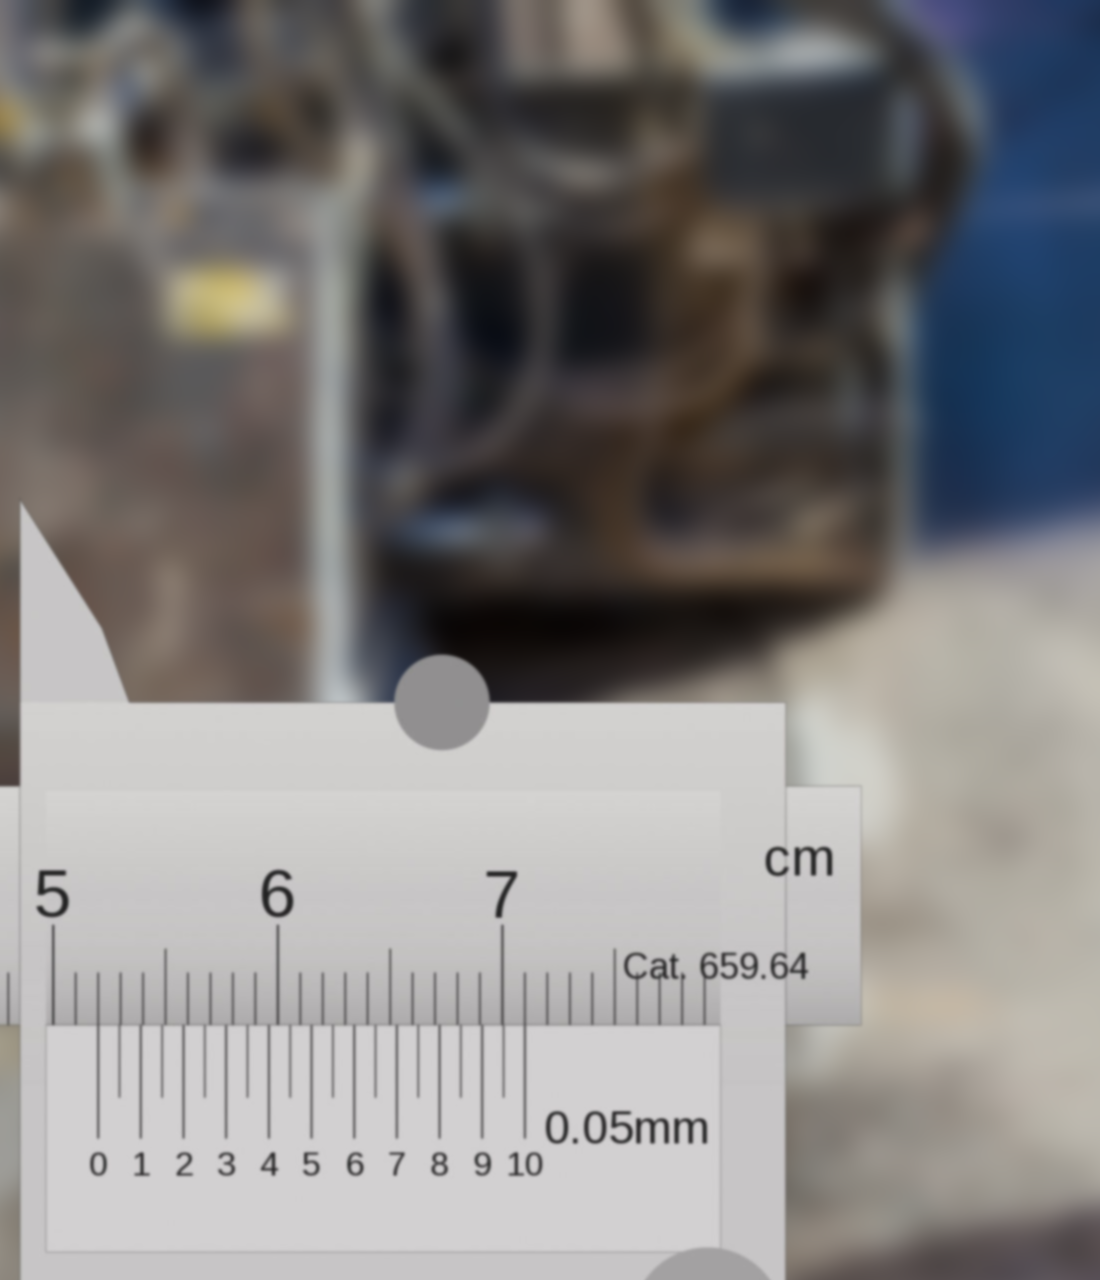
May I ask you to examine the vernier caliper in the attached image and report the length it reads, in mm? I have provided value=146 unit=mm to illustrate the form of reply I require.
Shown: value=52.0 unit=mm
